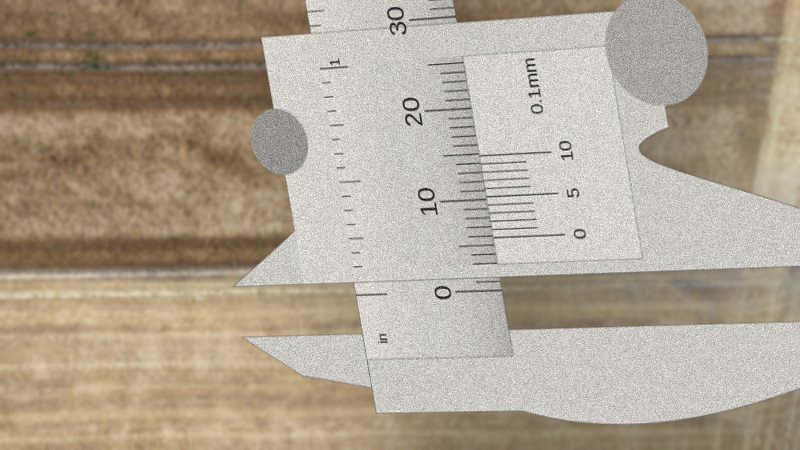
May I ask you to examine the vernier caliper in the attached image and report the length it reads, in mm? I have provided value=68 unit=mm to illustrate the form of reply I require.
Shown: value=5.8 unit=mm
